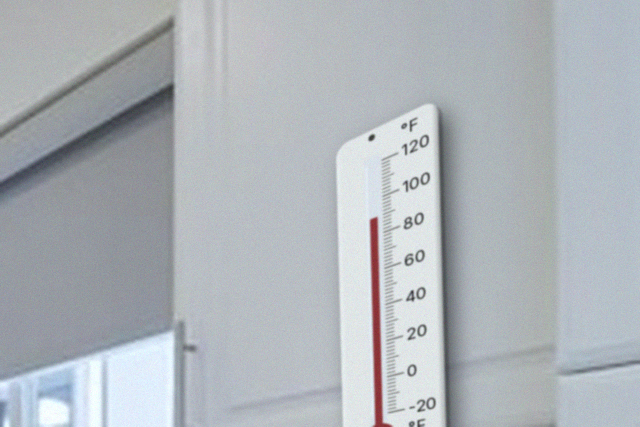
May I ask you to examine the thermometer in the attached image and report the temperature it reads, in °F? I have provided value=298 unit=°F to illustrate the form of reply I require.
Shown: value=90 unit=°F
